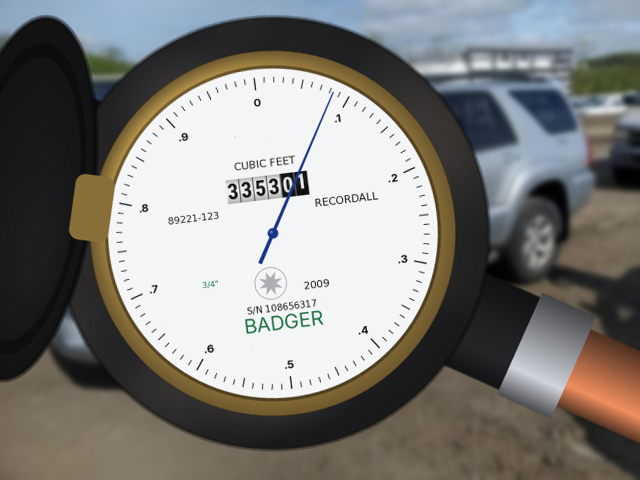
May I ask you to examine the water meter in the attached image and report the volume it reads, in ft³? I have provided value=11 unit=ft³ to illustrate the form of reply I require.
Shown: value=335301.08 unit=ft³
